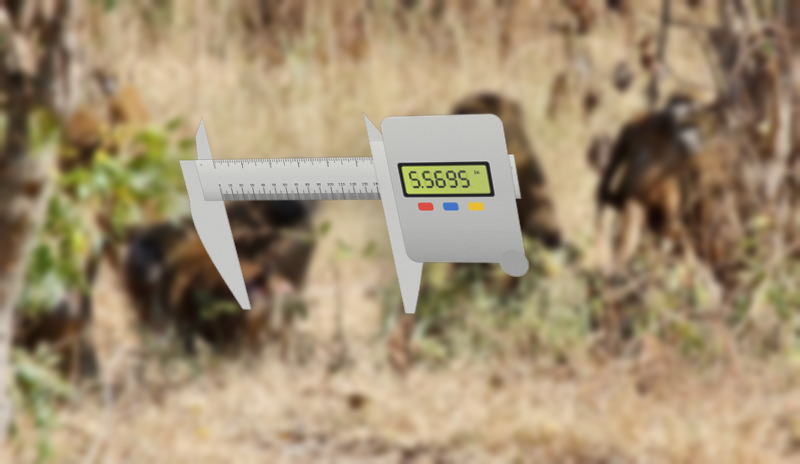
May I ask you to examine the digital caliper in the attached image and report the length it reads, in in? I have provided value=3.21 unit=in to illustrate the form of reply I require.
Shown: value=5.5695 unit=in
